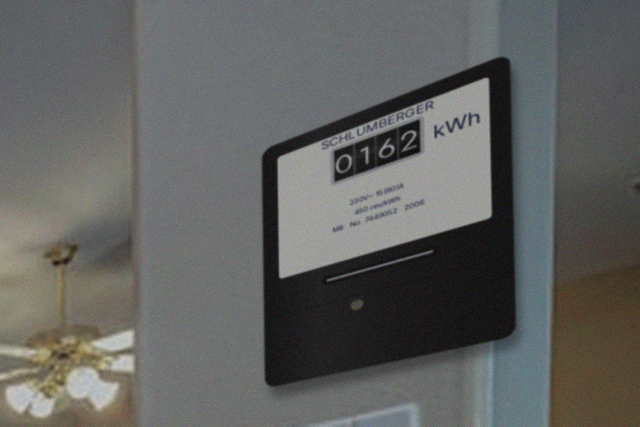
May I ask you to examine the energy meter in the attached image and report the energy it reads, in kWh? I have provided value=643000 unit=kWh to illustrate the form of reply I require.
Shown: value=162 unit=kWh
